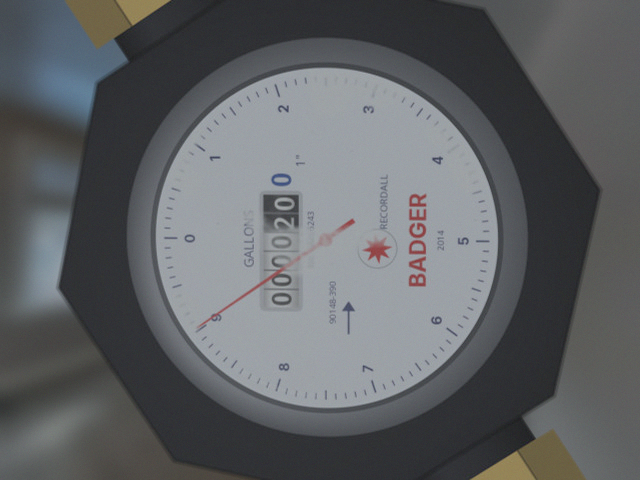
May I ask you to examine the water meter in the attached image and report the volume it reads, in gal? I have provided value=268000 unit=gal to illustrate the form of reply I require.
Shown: value=199.0 unit=gal
